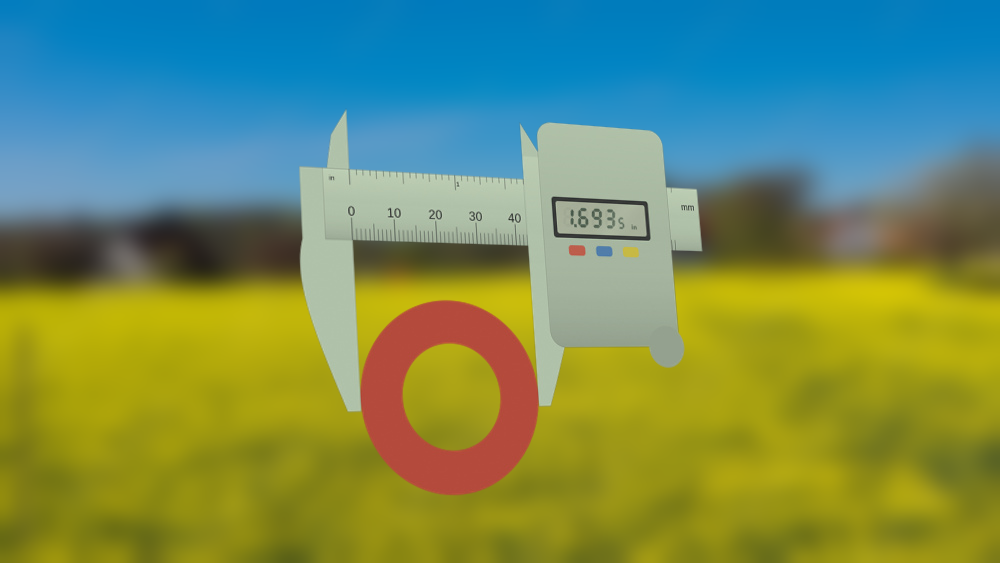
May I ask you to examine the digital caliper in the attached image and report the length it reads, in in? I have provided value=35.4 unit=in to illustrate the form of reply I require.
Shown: value=1.6935 unit=in
